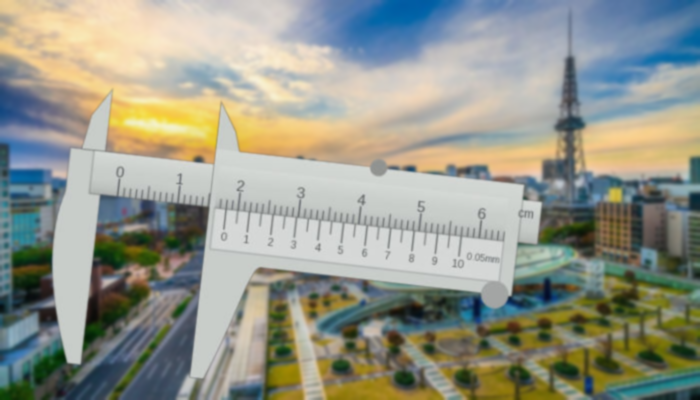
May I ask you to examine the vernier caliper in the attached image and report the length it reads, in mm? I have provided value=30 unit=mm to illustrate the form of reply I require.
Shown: value=18.0 unit=mm
